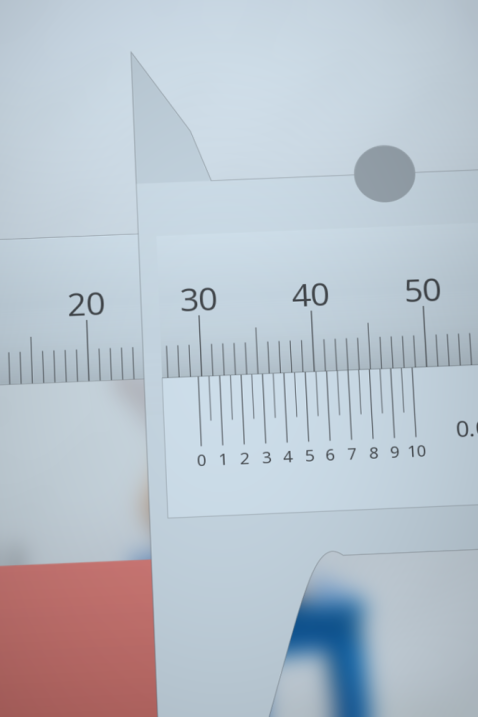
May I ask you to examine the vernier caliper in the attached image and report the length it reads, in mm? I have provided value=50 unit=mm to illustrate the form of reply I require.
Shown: value=29.7 unit=mm
